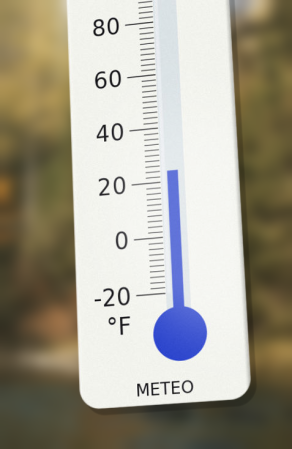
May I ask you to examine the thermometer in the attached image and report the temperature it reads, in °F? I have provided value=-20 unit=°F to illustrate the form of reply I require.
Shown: value=24 unit=°F
